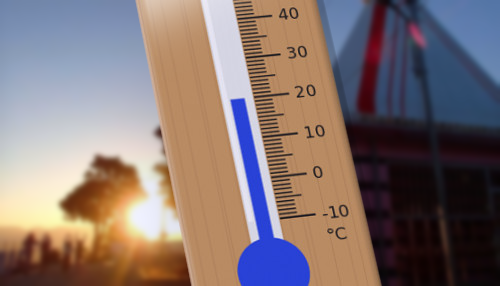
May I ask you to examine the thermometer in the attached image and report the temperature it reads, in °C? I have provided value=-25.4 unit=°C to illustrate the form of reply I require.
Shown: value=20 unit=°C
